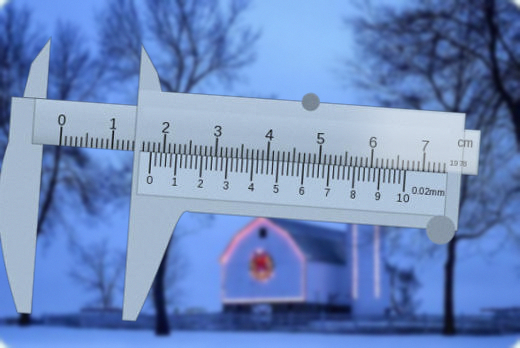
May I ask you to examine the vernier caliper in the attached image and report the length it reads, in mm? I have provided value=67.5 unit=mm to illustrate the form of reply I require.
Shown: value=17.5 unit=mm
